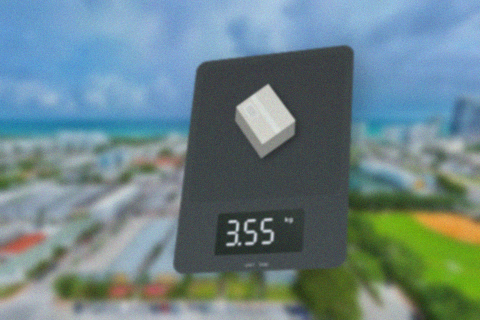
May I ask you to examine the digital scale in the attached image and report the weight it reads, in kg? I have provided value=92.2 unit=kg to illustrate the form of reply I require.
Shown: value=3.55 unit=kg
